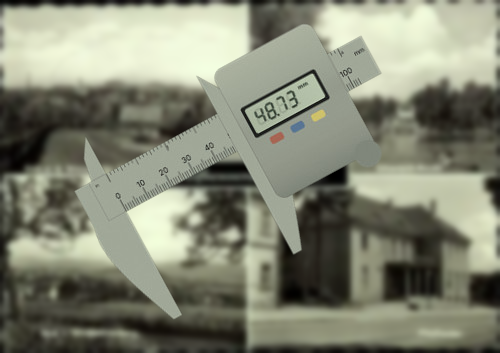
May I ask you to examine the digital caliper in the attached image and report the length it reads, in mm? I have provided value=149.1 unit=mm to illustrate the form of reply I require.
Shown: value=48.73 unit=mm
